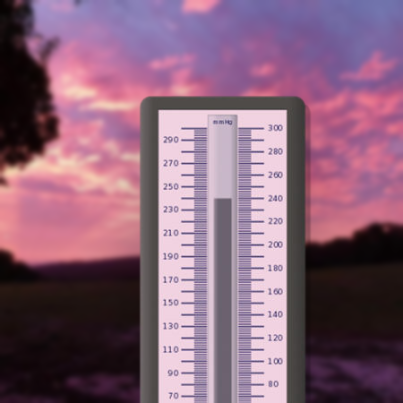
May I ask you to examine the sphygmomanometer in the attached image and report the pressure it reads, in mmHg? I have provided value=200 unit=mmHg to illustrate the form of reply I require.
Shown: value=240 unit=mmHg
